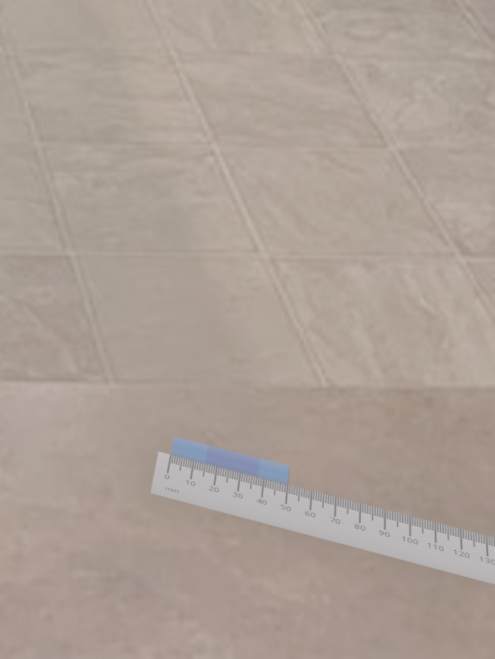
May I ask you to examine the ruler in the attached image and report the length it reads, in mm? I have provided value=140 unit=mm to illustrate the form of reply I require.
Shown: value=50 unit=mm
